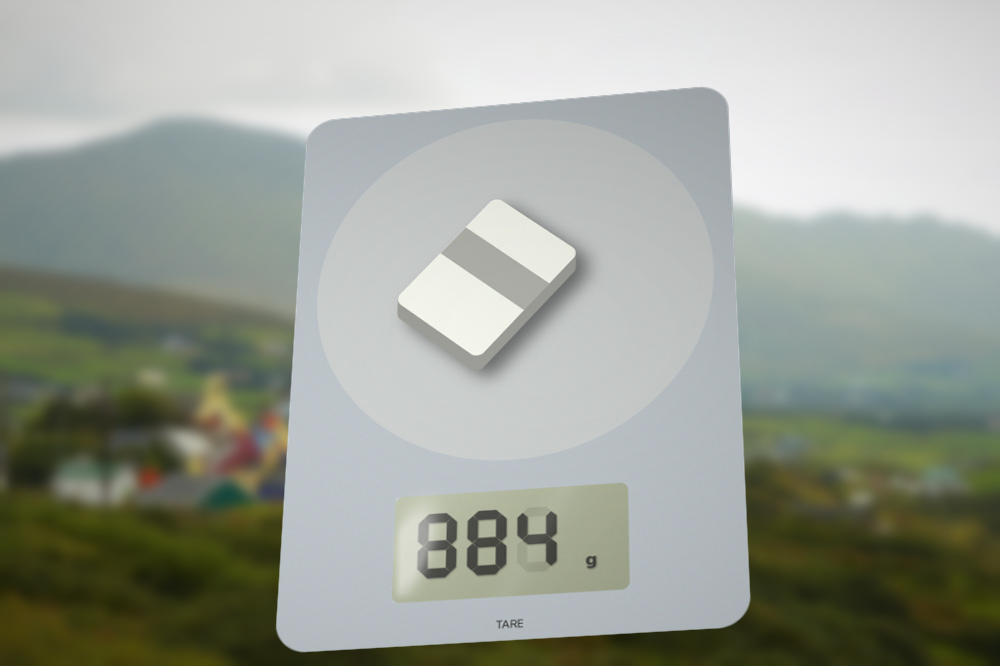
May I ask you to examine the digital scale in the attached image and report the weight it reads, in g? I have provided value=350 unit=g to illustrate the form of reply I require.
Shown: value=884 unit=g
